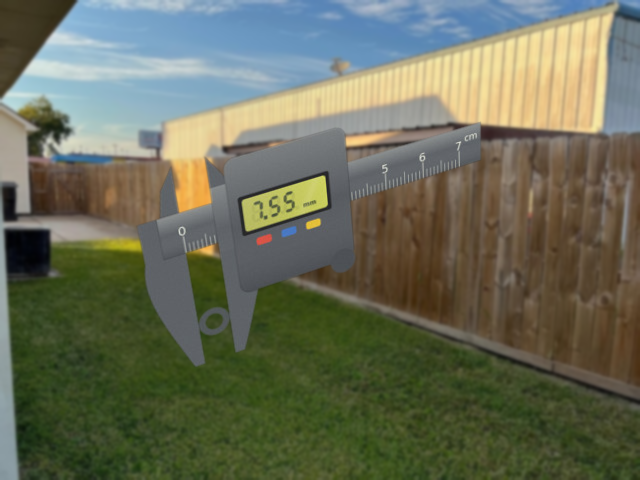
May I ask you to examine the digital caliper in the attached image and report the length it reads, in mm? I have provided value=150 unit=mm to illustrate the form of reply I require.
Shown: value=7.55 unit=mm
